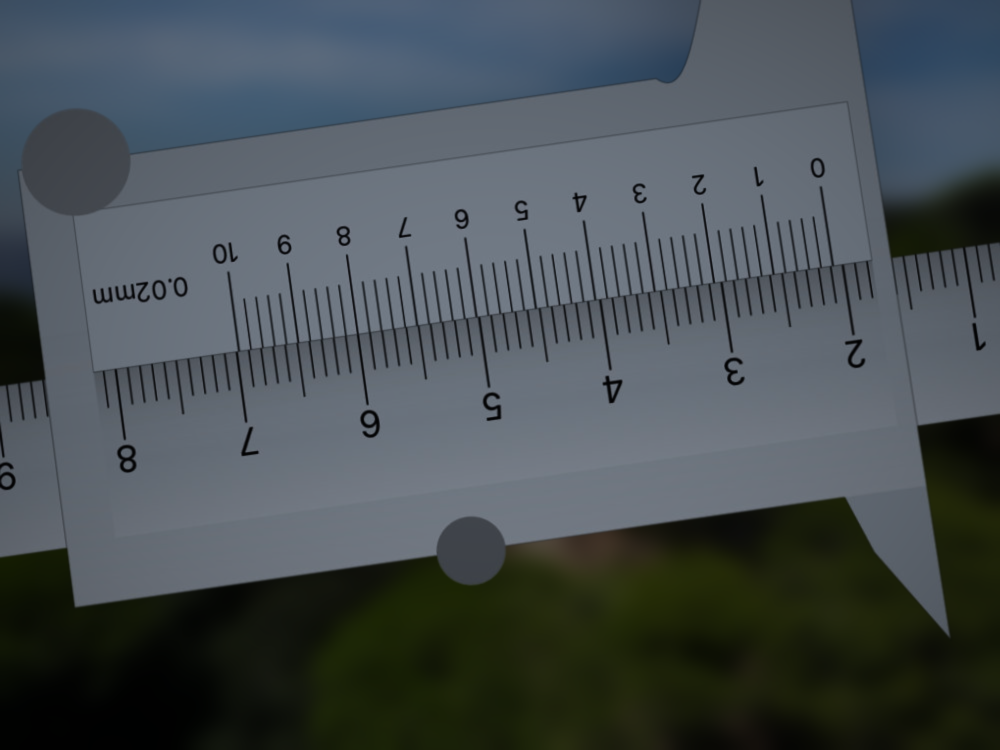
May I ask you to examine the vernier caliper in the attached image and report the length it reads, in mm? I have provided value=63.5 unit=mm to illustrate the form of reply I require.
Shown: value=20.8 unit=mm
